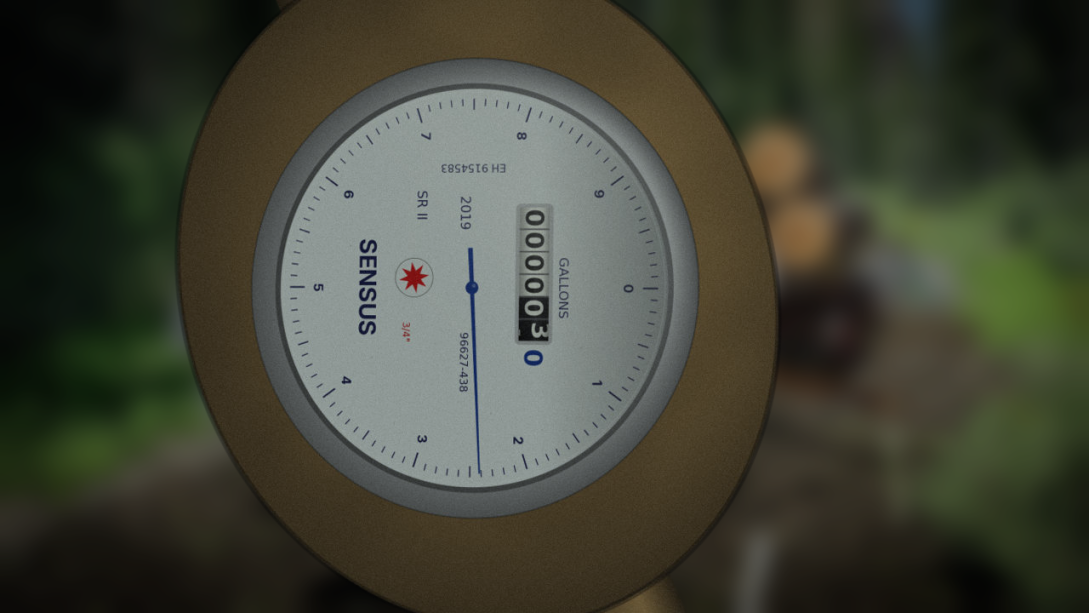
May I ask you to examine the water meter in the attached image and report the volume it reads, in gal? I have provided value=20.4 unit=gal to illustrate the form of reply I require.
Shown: value=32.4 unit=gal
